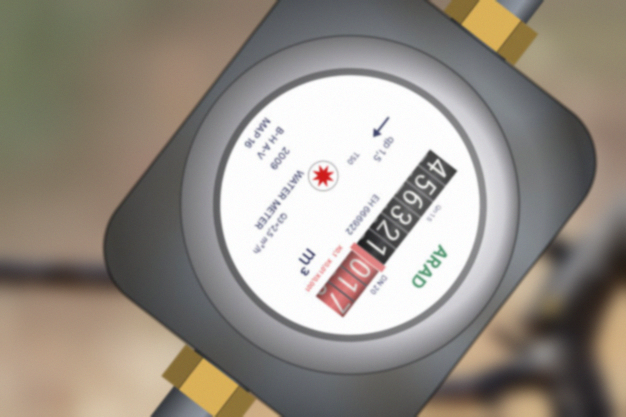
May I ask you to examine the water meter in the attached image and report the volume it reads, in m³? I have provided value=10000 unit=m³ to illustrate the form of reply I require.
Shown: value=456321.017 unit=m³
